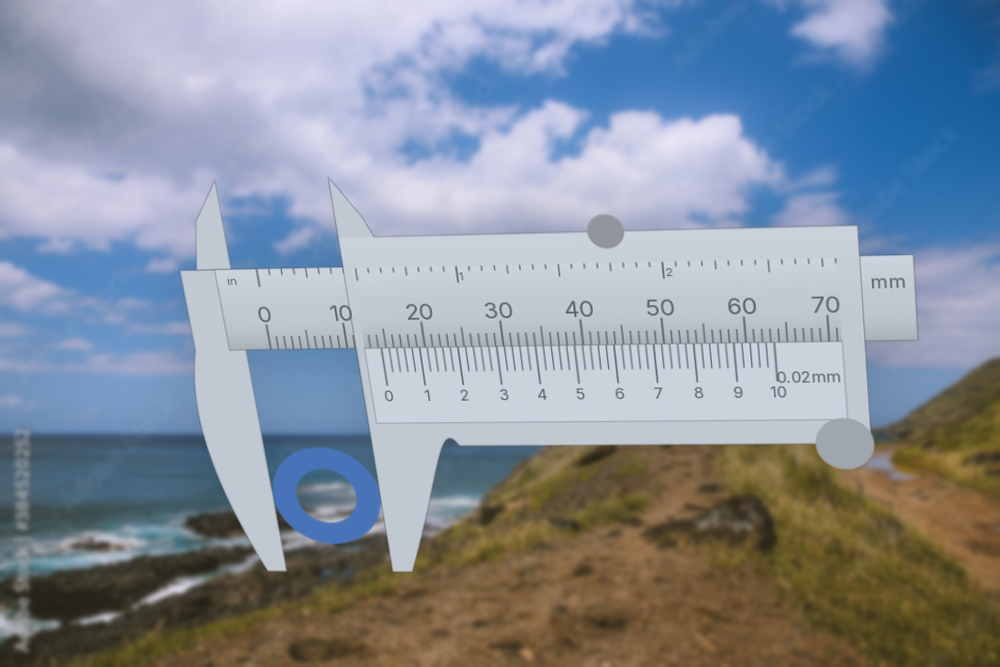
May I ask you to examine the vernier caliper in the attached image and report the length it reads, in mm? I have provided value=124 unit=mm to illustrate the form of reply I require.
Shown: value=14.4 unit=mm
